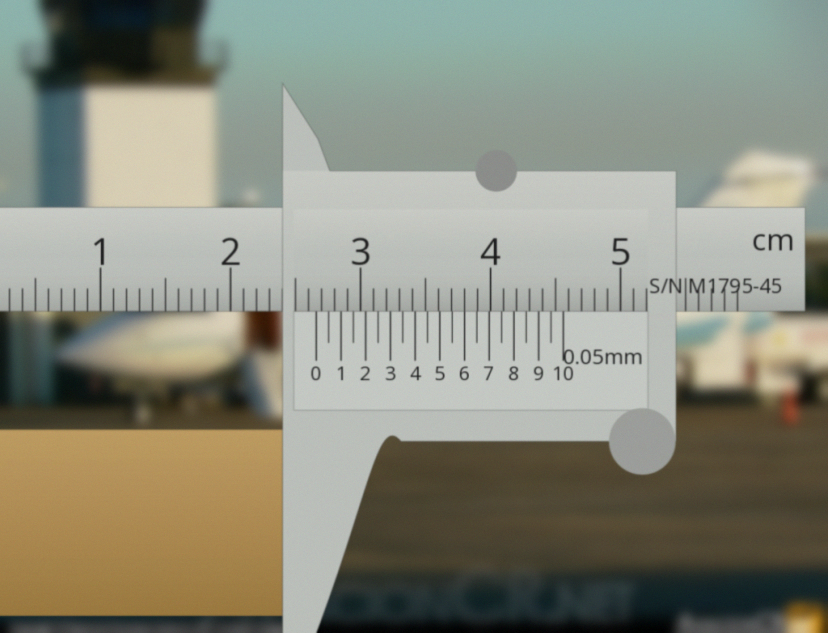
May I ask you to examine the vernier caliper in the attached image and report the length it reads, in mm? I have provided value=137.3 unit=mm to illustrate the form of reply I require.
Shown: value=26.6 unit=mm
